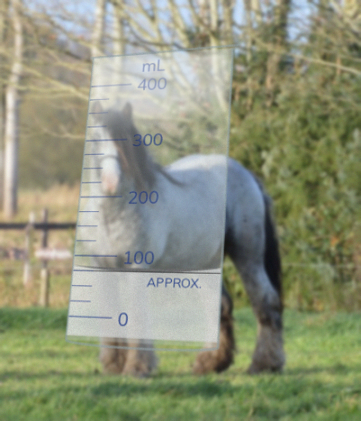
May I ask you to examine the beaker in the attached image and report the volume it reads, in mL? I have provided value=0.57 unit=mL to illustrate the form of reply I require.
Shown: value=75 unit=mL
